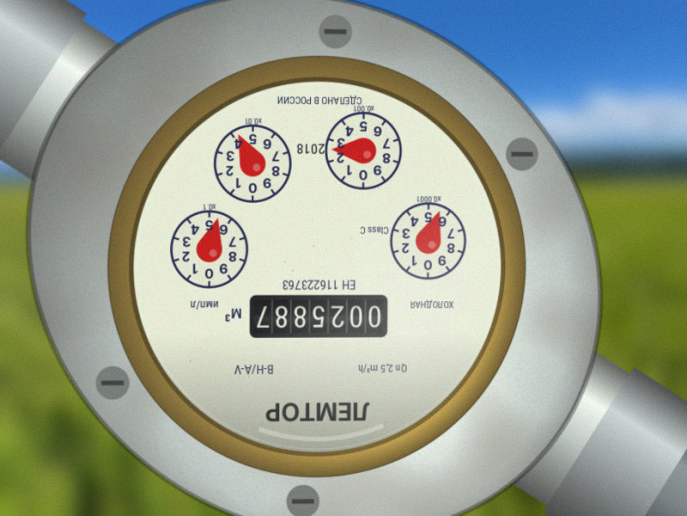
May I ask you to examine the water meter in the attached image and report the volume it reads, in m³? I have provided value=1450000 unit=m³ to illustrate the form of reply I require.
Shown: value=25887.5425 unit=m³
